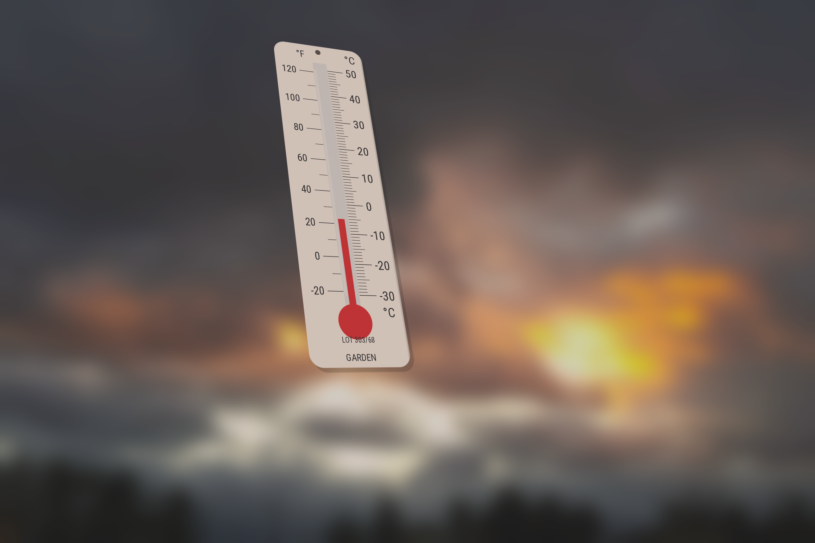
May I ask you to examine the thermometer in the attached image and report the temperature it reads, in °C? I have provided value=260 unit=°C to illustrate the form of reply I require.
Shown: value=-5 unit=°C
